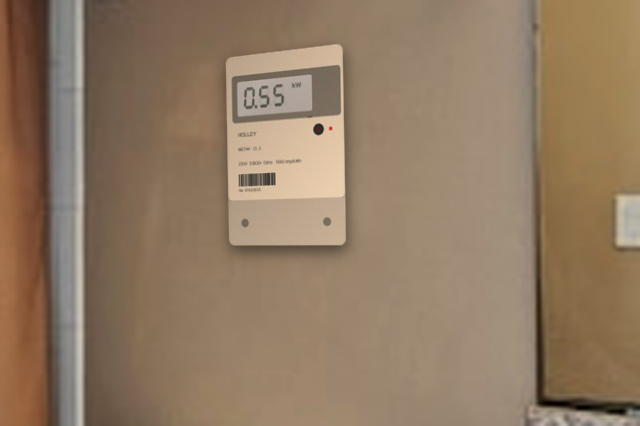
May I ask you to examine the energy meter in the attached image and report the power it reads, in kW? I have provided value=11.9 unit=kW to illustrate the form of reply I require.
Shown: value=0.55 unit=kW
